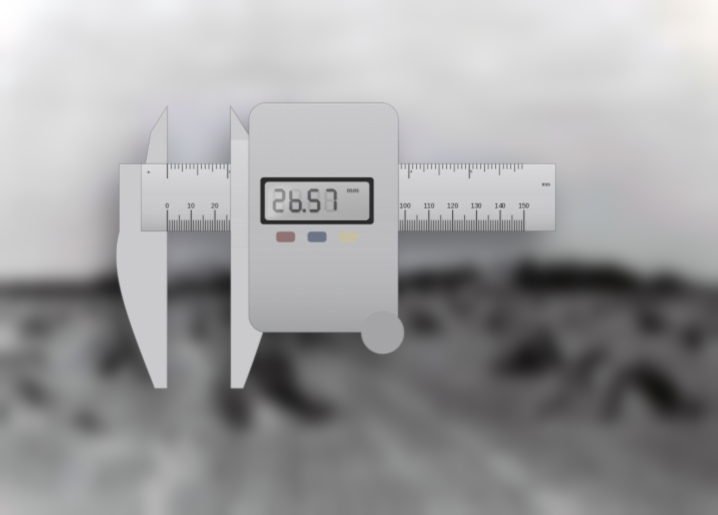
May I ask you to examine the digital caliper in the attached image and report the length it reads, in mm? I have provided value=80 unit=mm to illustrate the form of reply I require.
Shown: value=26.57 unit=mm
